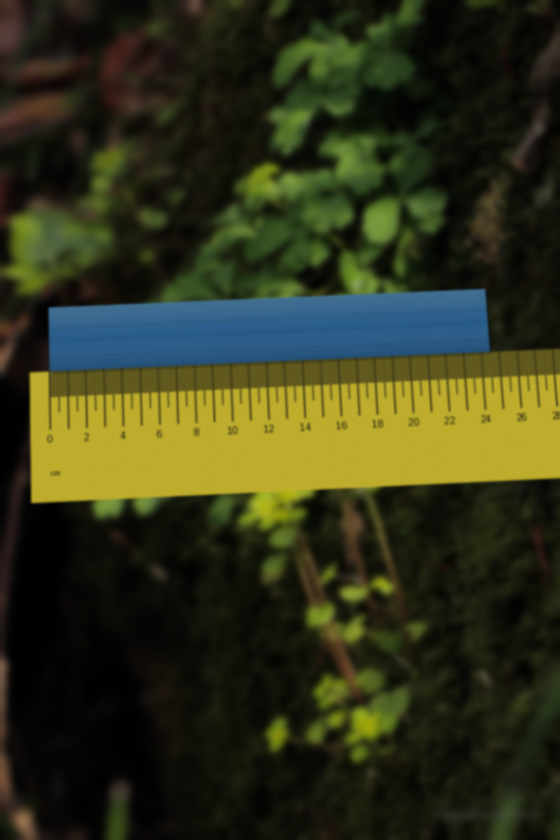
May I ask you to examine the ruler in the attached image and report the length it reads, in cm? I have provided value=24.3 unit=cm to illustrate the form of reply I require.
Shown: value=24.5 unit=cm
